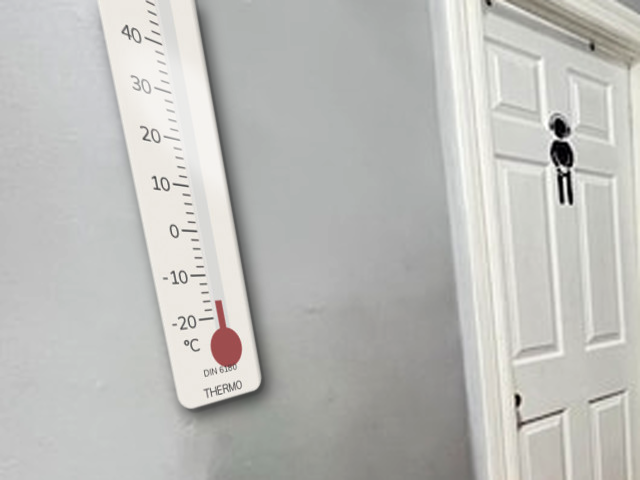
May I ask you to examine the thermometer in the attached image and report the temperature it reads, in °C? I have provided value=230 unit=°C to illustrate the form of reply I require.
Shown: value=-16 unit=°C
